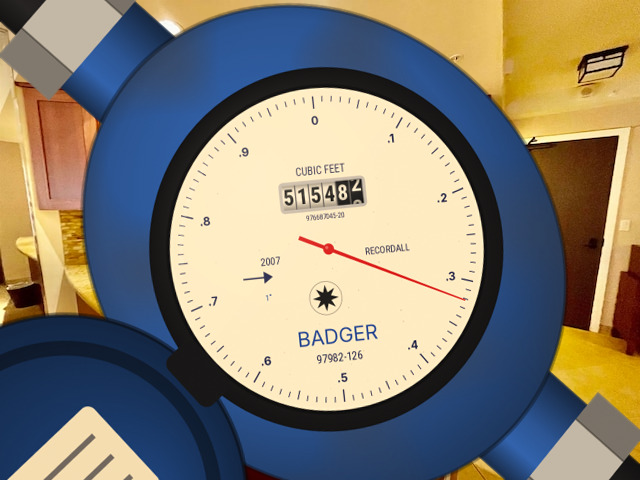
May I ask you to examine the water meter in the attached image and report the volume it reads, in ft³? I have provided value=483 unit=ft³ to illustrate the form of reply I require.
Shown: value=515482.32 unit=ft³
